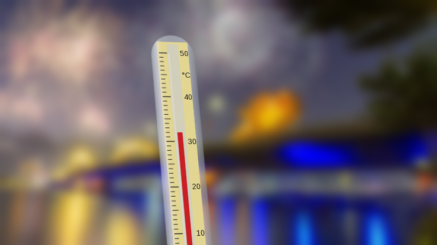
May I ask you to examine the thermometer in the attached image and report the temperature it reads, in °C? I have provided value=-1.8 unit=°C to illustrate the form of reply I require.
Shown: value=32 unit=°C
